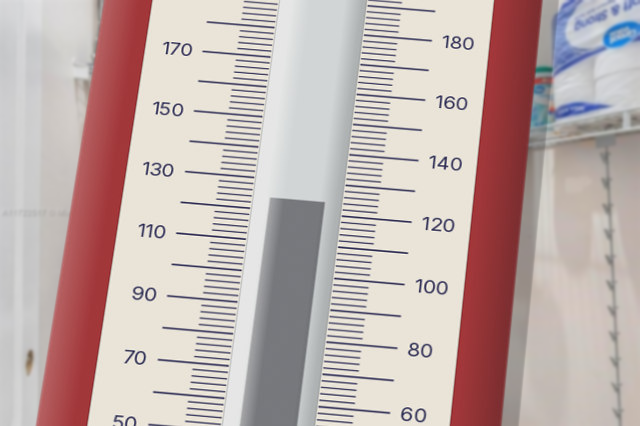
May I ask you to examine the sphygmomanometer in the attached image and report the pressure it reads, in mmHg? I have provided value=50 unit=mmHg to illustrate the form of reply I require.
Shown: value=124 unit=mmHg
